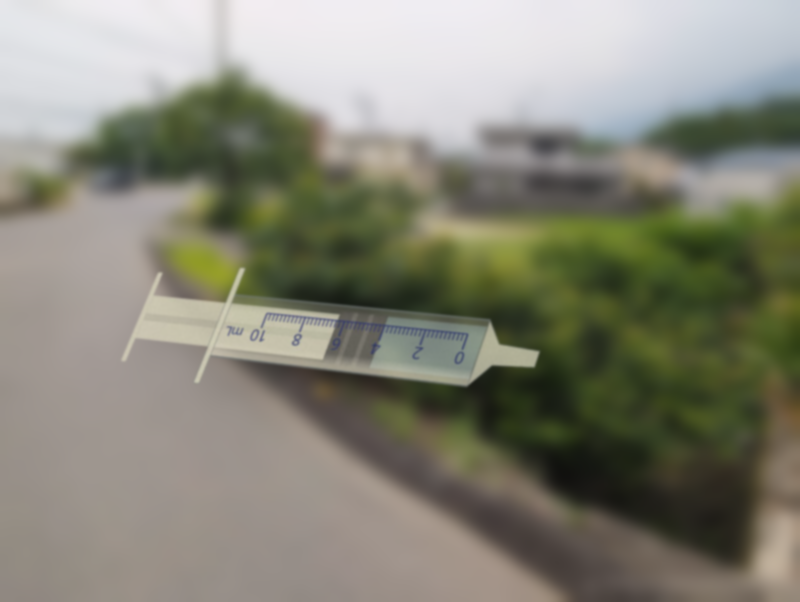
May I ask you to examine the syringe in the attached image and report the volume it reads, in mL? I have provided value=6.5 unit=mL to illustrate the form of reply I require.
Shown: value=4 unit=mL
